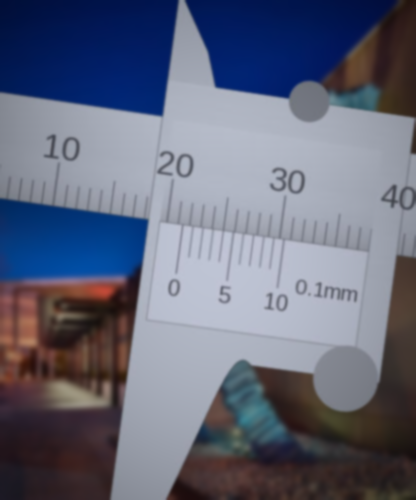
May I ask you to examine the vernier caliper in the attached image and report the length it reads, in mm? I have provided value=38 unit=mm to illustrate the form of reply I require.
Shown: value=21.4 unit=mm
